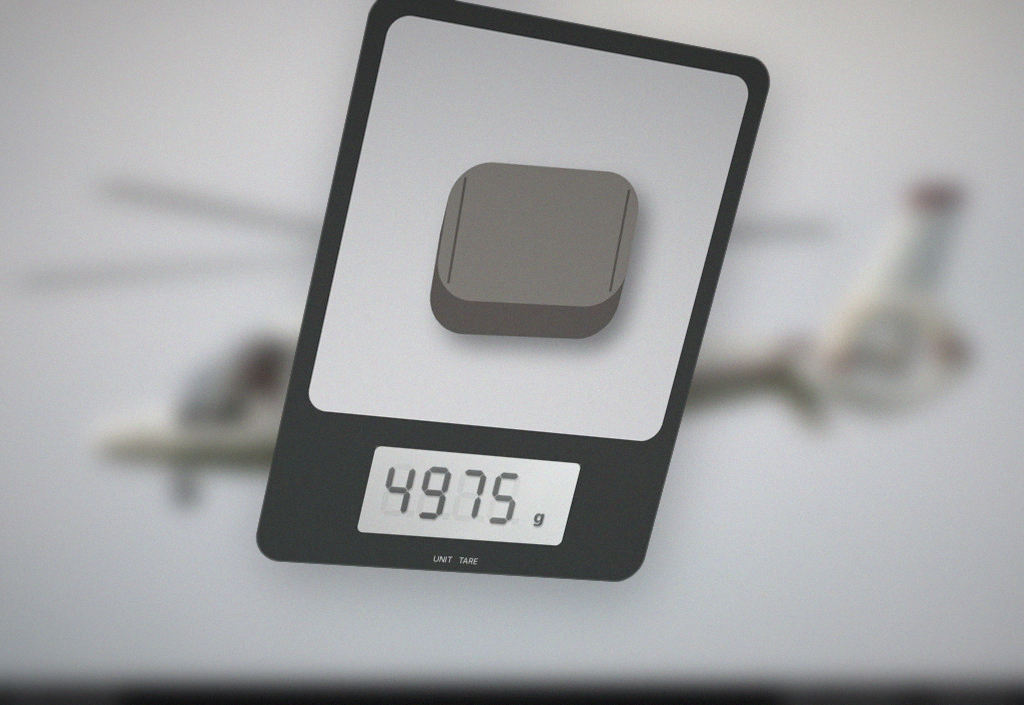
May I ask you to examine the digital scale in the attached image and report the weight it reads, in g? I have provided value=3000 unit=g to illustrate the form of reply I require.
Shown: value=4975 unit=g
